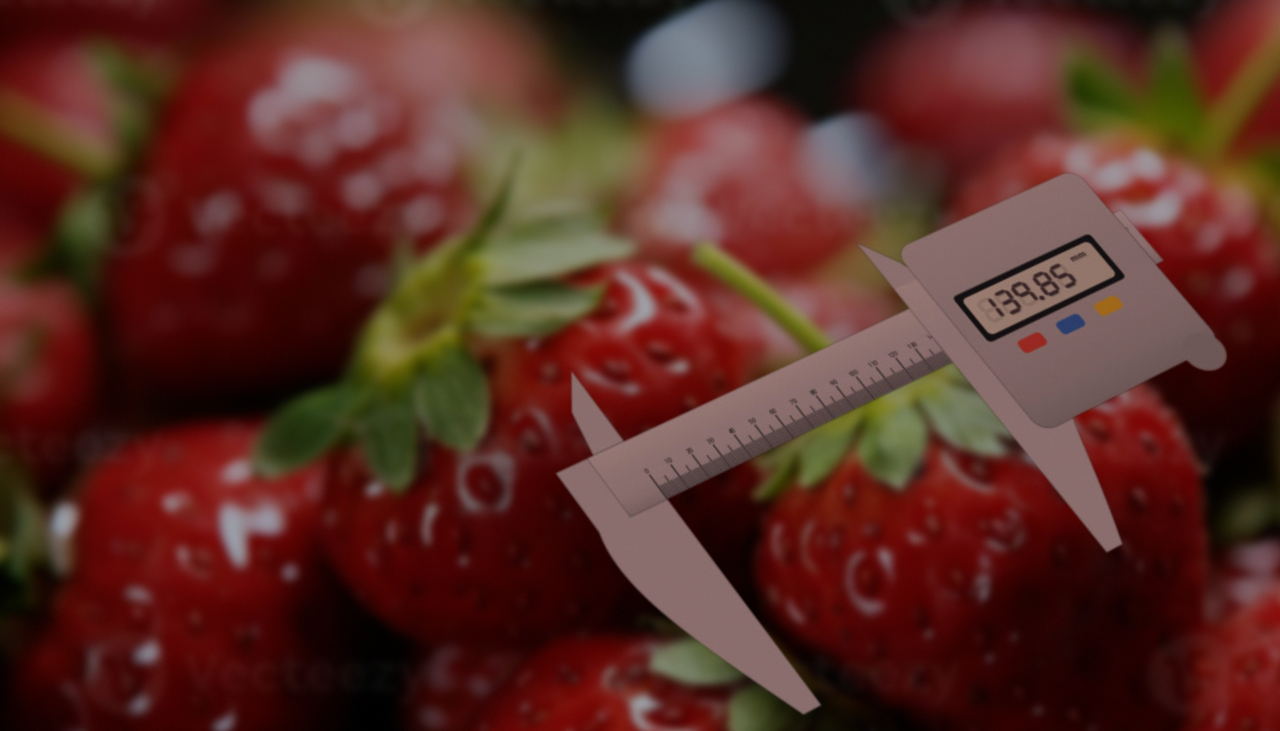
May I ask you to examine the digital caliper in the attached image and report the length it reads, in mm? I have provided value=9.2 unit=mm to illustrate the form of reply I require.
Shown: value=139.85 unit=mm
